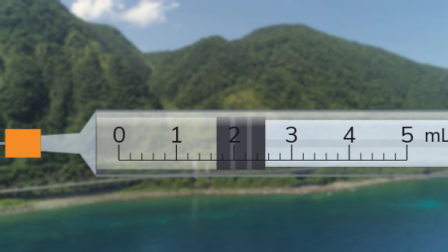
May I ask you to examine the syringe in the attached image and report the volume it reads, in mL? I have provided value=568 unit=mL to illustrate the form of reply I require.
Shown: value=1.7 unit=mL
